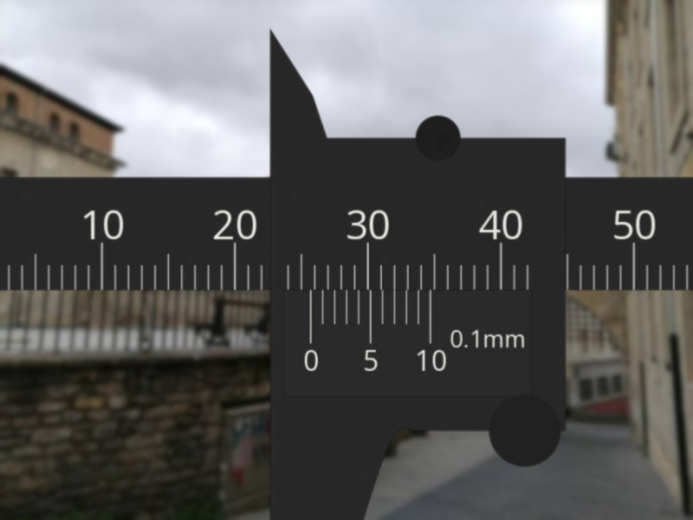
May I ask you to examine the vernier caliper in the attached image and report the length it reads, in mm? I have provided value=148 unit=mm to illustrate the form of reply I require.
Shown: value=25.7 unit=mm
